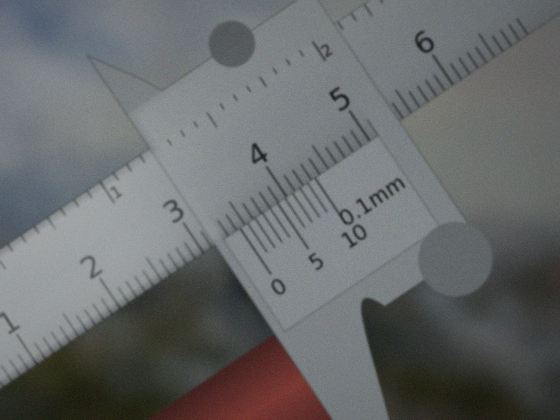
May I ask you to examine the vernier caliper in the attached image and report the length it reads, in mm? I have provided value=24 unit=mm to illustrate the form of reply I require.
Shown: value=34.4 unit=mm
